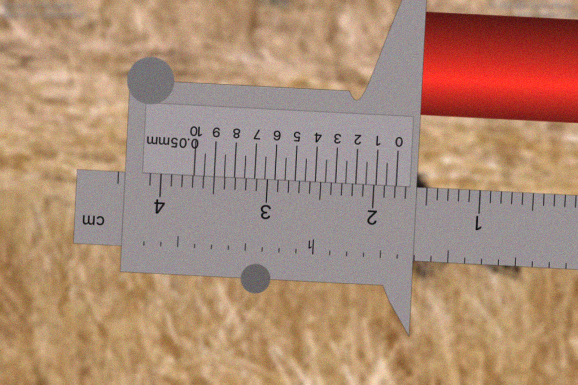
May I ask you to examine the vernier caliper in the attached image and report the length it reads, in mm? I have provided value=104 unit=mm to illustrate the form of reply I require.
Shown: value=17.9 unit=mm
